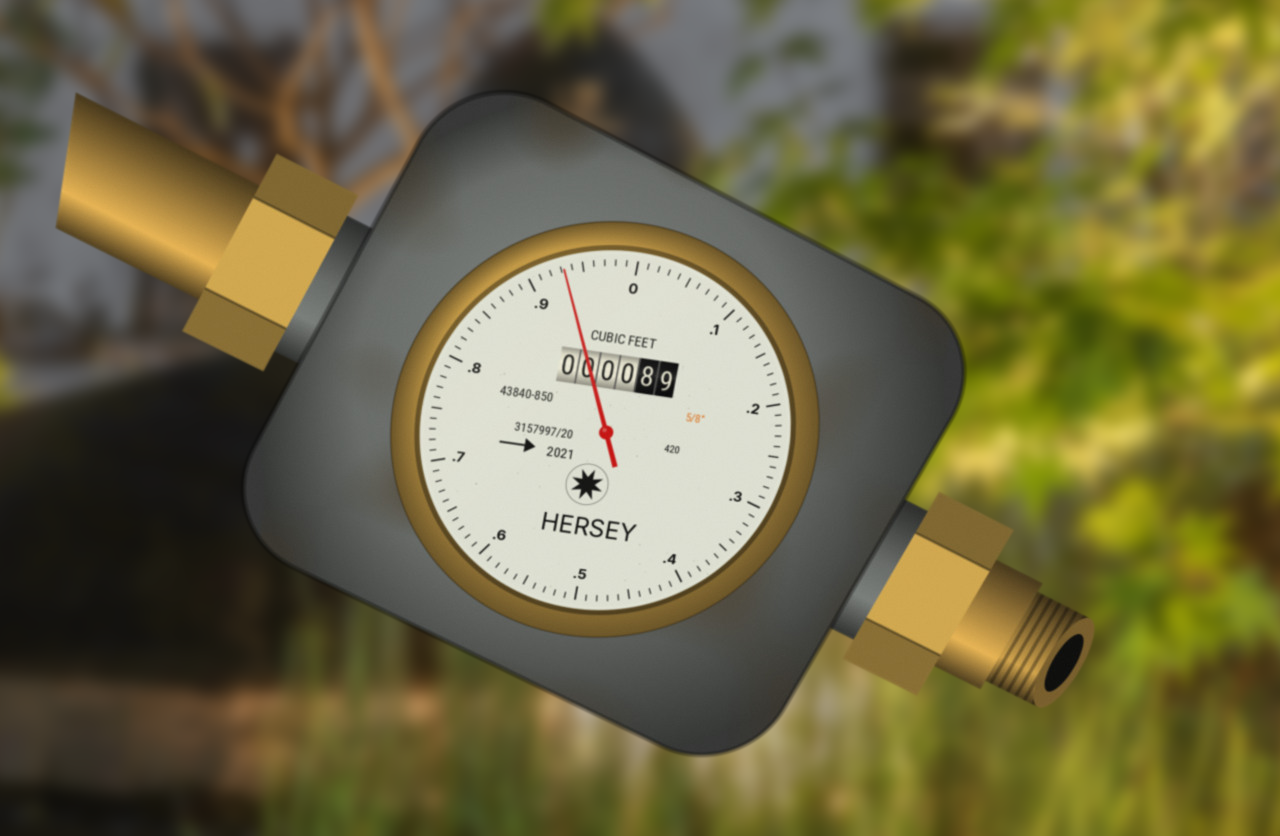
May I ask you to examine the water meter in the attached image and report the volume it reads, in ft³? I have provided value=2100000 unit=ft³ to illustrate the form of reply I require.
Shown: value=88.93 unit=ft³
